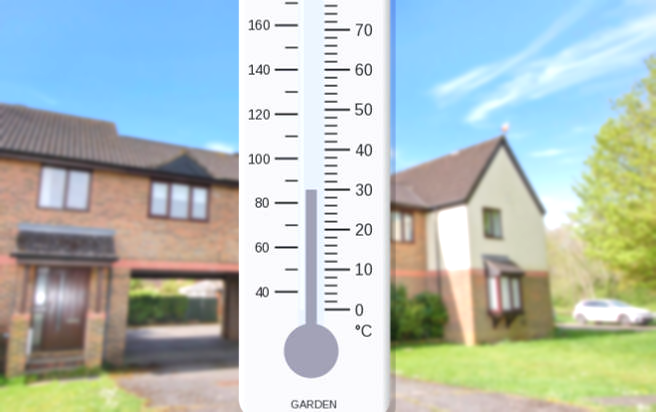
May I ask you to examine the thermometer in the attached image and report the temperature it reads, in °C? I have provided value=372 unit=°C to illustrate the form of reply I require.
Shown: value=30 unit=°C
